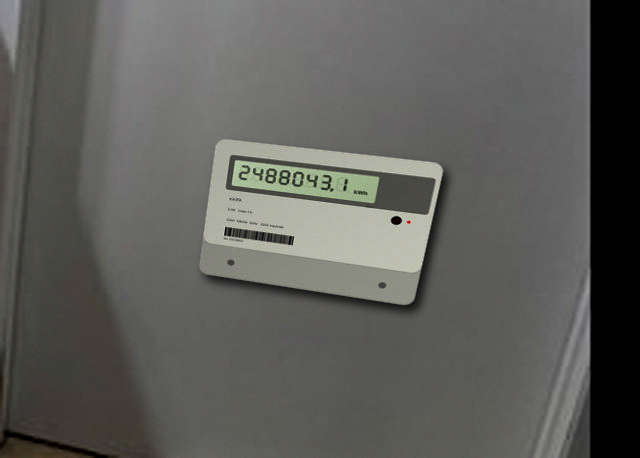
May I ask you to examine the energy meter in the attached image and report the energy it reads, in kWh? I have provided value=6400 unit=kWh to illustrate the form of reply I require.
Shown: value=2488043.1 unit=kWh
